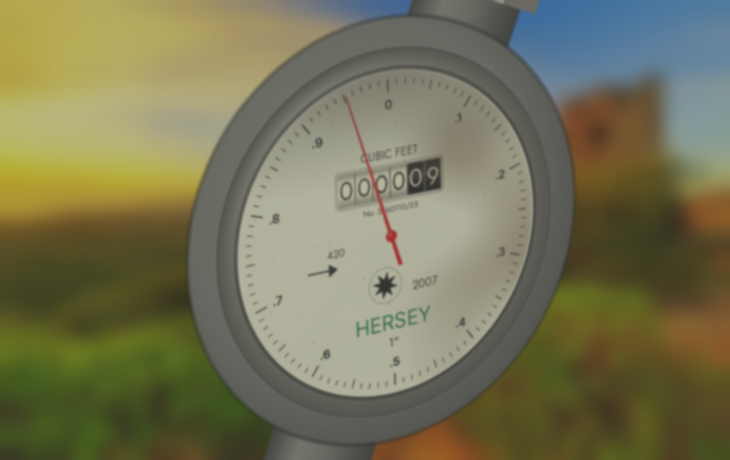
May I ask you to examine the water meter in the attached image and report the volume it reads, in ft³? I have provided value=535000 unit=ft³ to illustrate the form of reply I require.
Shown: value=8.95 unit=ft³
